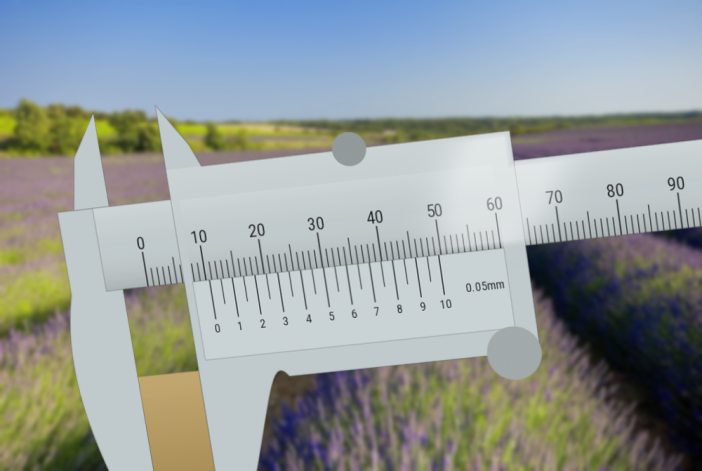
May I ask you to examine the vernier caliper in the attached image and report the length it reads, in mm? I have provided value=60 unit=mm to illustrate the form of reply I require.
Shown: value=10.6 unit=mm
